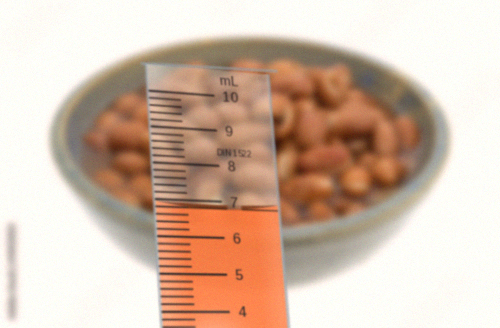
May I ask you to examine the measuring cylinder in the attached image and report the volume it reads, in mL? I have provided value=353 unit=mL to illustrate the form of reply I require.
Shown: value=6.8 unit=mL
